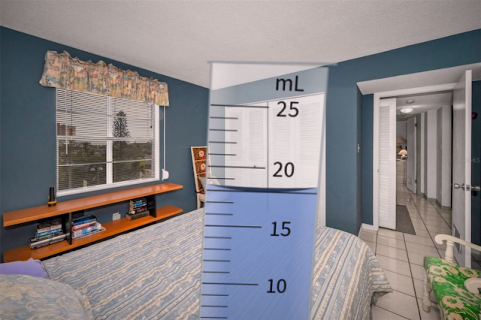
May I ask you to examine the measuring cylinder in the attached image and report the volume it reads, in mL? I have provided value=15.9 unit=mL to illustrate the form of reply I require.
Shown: value=18 unit=mL
